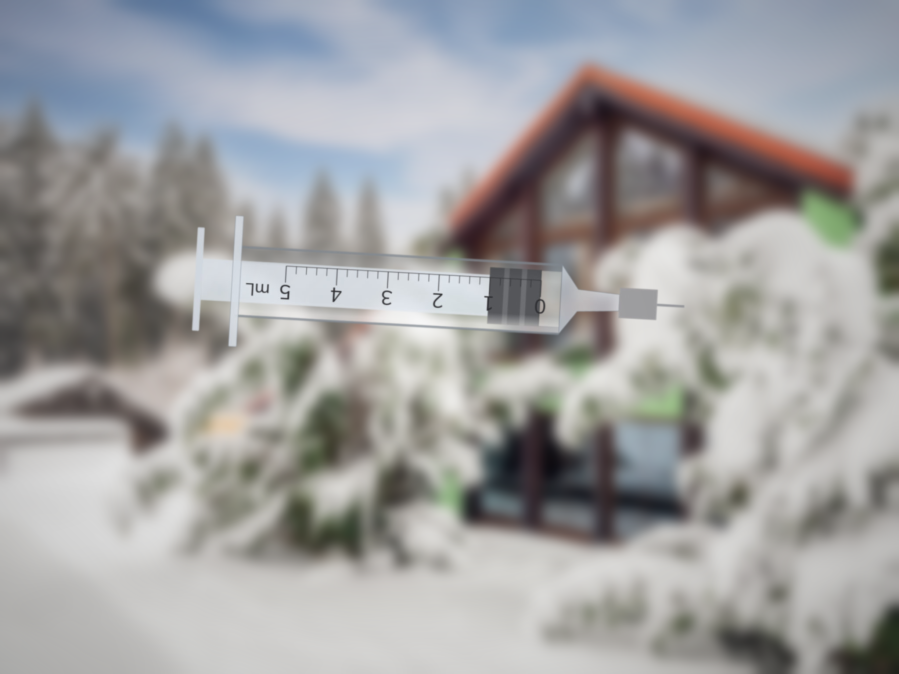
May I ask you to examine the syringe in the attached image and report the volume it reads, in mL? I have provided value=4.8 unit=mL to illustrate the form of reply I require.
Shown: value=0 unit=mL
